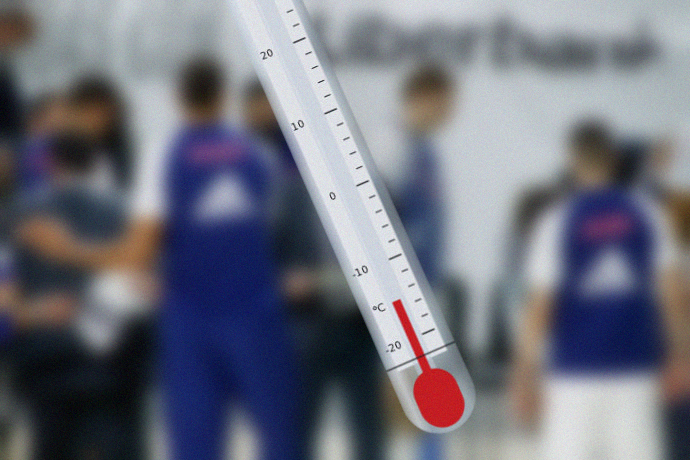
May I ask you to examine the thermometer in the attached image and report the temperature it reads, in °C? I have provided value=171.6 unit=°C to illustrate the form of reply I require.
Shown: value=-15 unit=°C
